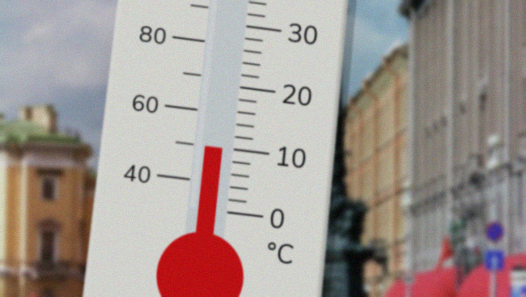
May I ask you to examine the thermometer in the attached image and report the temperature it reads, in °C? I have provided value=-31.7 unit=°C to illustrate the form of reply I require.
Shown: value=10 unit=°C
